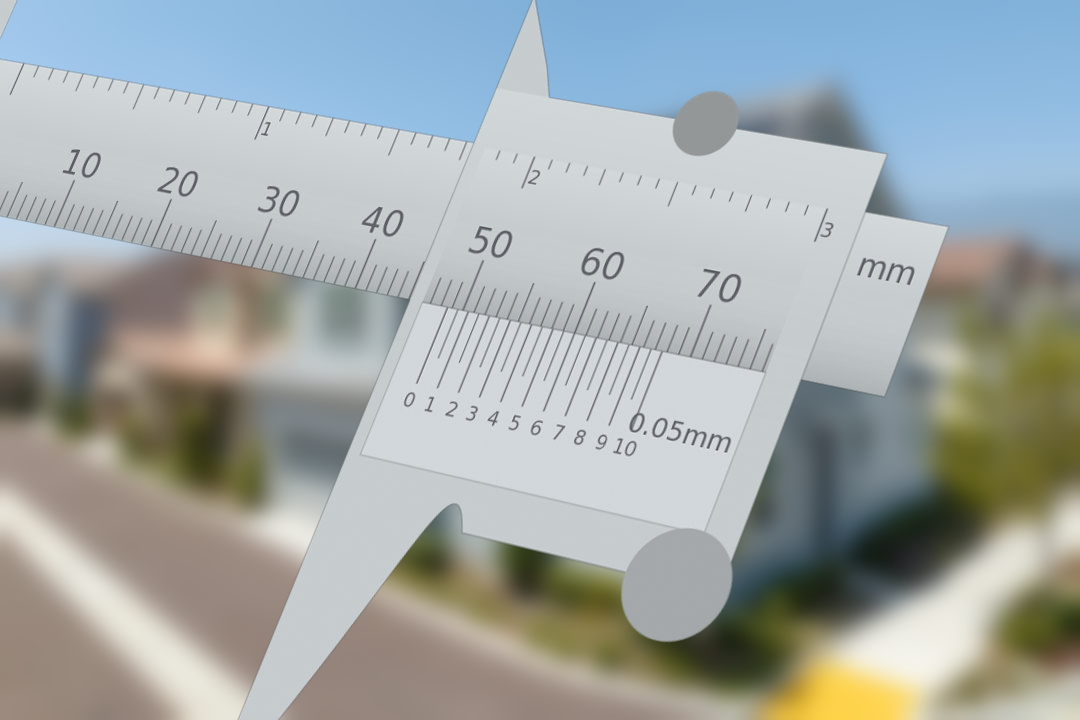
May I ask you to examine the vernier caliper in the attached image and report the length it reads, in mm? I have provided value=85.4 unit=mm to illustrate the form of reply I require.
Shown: value=48.6 unit=mm
